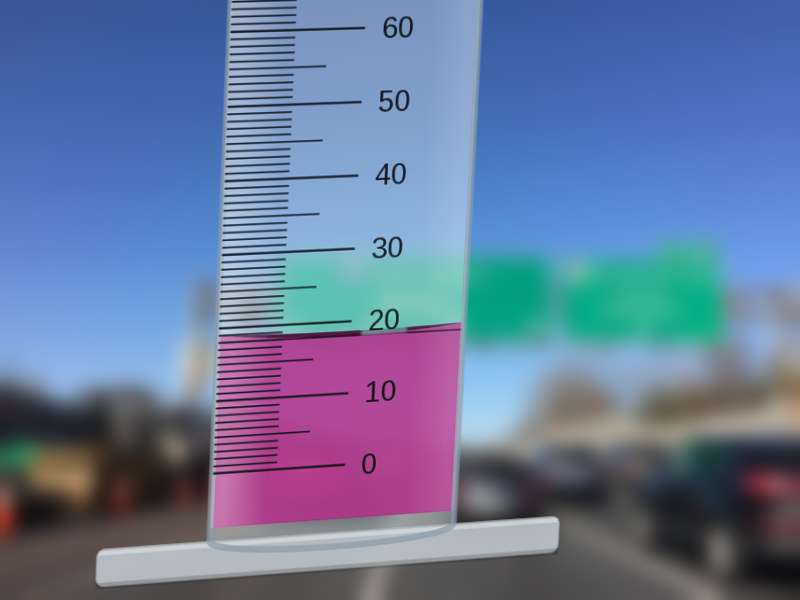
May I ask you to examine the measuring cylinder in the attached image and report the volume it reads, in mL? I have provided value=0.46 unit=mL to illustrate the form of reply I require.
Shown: value=18 unit=mL
